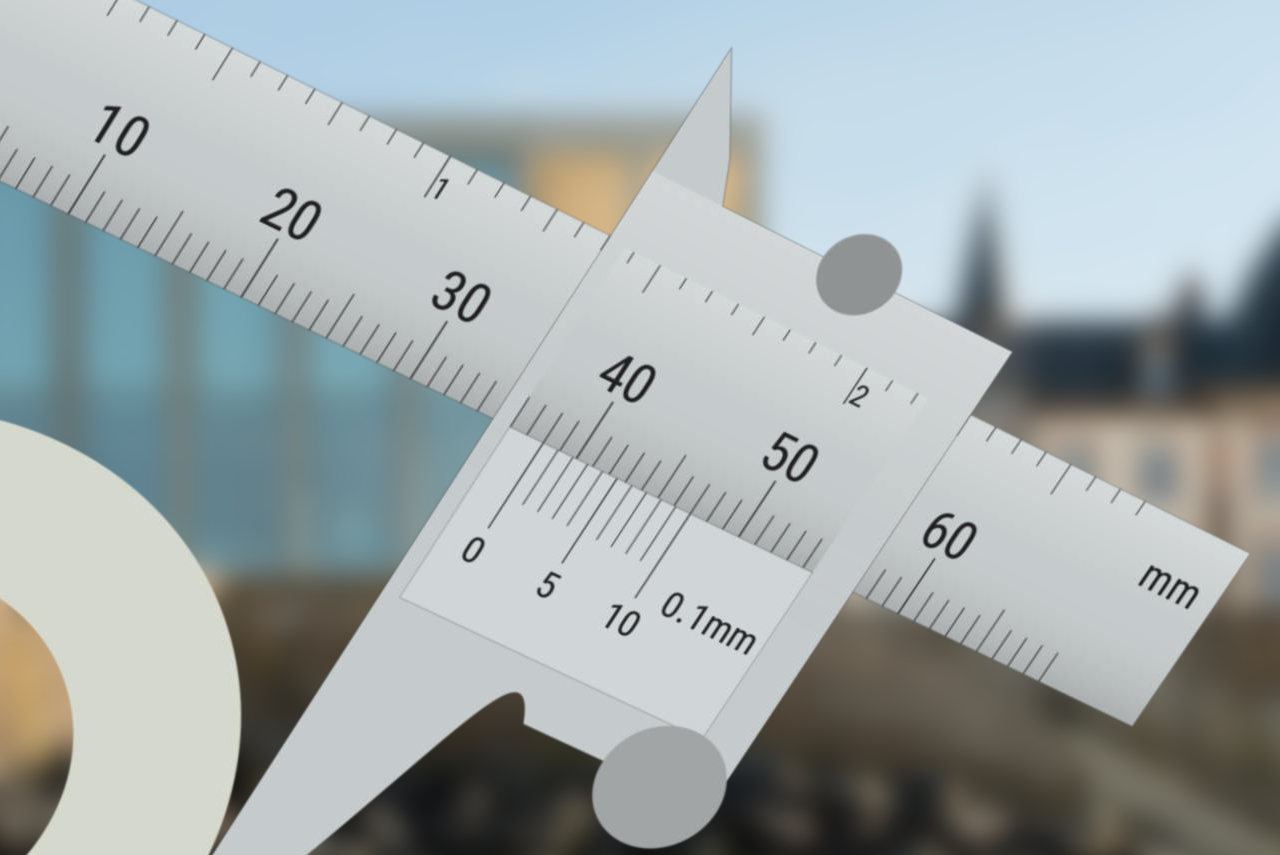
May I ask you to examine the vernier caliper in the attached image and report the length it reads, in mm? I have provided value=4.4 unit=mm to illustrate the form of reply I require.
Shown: value=38.0 unit=mm
